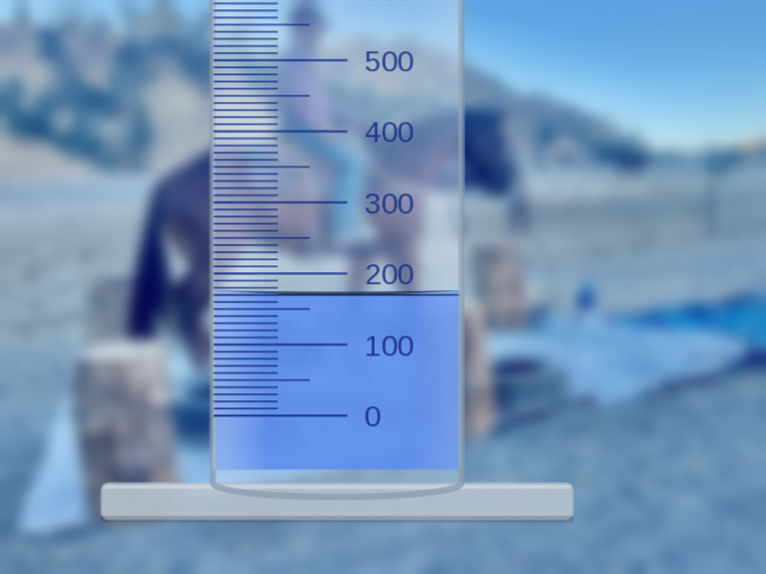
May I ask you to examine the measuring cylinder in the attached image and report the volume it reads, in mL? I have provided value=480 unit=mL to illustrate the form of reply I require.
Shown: value=170 unit=mL
